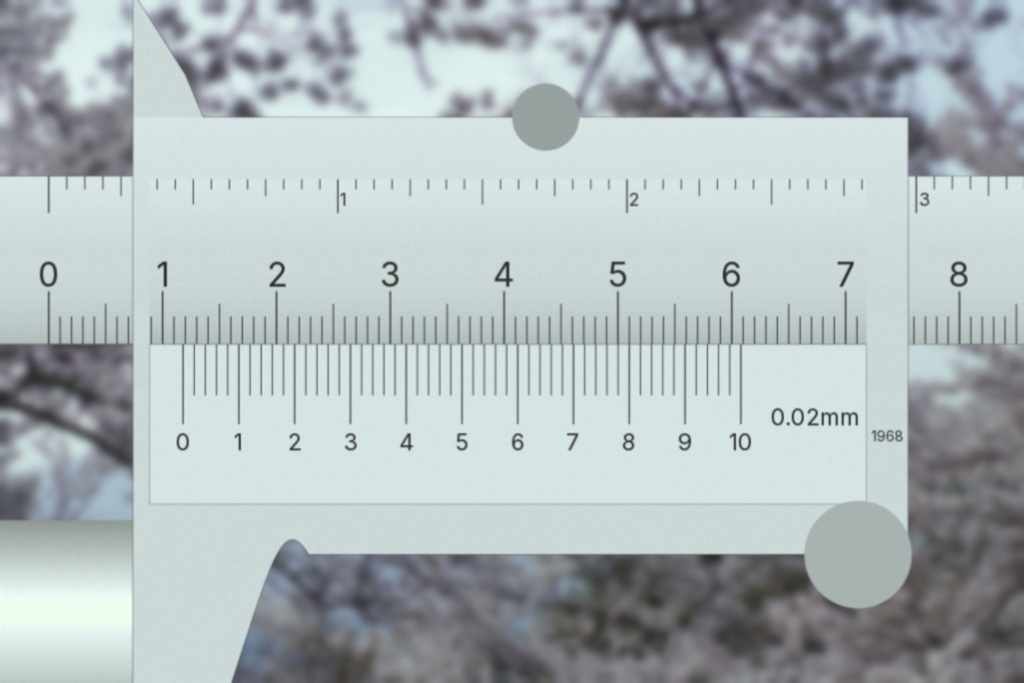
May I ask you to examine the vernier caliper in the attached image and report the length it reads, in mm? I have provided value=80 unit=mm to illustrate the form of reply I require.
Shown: value=11.8 unit=mm
